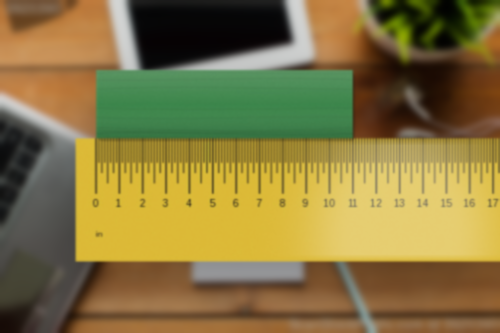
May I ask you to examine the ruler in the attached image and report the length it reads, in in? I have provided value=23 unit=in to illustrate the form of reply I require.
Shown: value=11 unit=in
